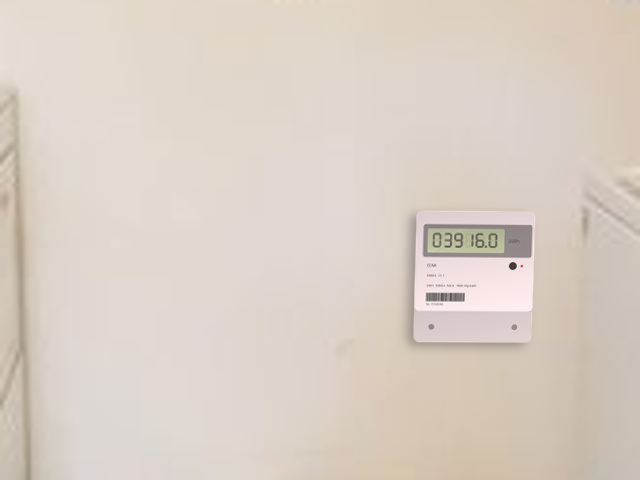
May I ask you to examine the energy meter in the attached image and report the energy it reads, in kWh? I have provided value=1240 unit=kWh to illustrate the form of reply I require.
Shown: value=3916.0 unit=kWh
